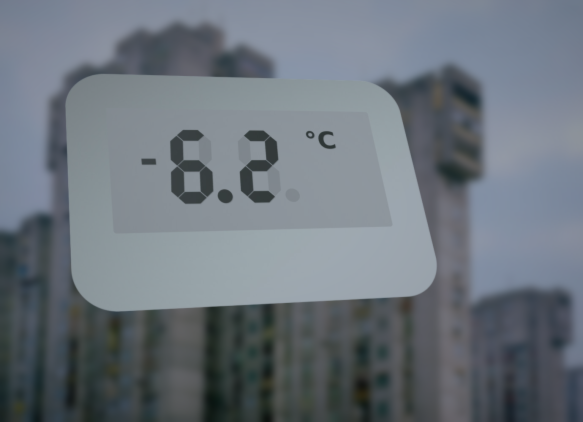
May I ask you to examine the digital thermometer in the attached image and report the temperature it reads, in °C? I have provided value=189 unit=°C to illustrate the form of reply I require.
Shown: value=-6.2 unit=°C
